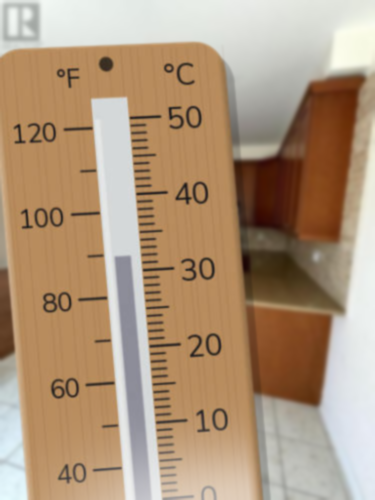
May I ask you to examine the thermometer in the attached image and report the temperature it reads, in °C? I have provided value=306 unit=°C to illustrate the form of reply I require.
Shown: value=32 unit=°C
